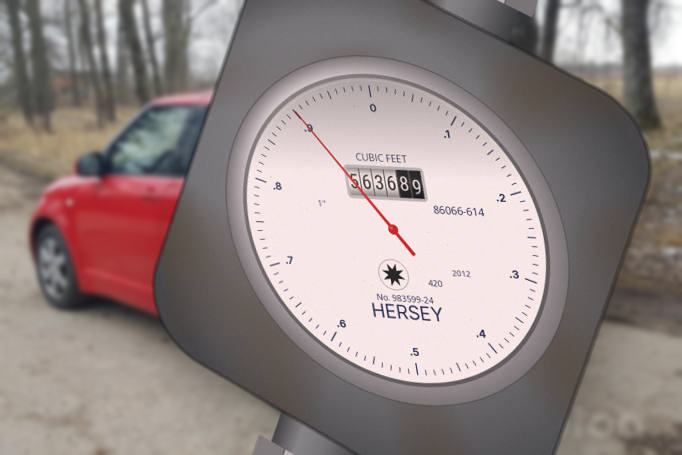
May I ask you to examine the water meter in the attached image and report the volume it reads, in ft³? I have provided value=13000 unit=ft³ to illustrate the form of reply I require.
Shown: value=563688.90 unit=ft³
